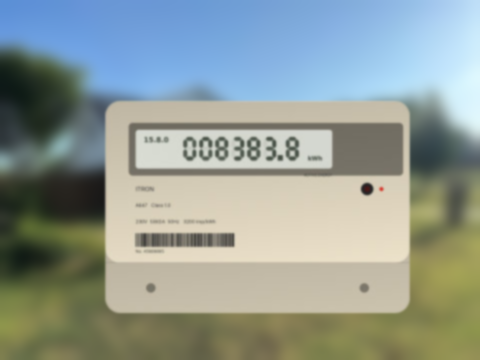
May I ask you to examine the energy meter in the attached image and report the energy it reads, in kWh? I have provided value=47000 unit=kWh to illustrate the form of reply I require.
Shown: value=8383.8 unit=kWh
